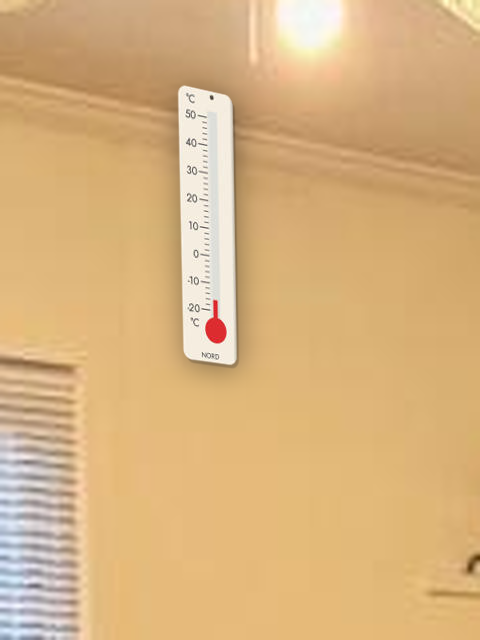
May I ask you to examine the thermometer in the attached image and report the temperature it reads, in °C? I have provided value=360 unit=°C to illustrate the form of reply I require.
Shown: value=-16 unit=°C
